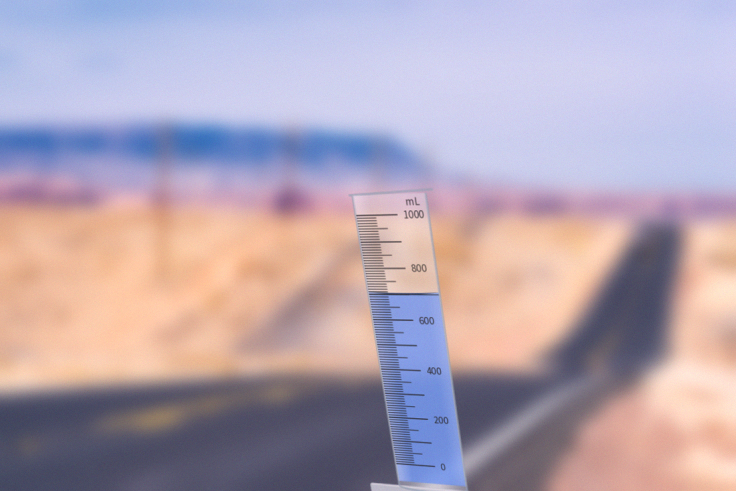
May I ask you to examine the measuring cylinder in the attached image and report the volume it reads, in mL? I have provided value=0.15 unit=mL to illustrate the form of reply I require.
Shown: value=700 unit=mL
